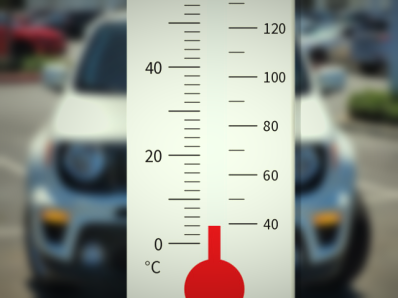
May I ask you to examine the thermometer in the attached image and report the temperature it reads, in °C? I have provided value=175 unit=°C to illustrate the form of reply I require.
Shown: value=4 unit=°C
